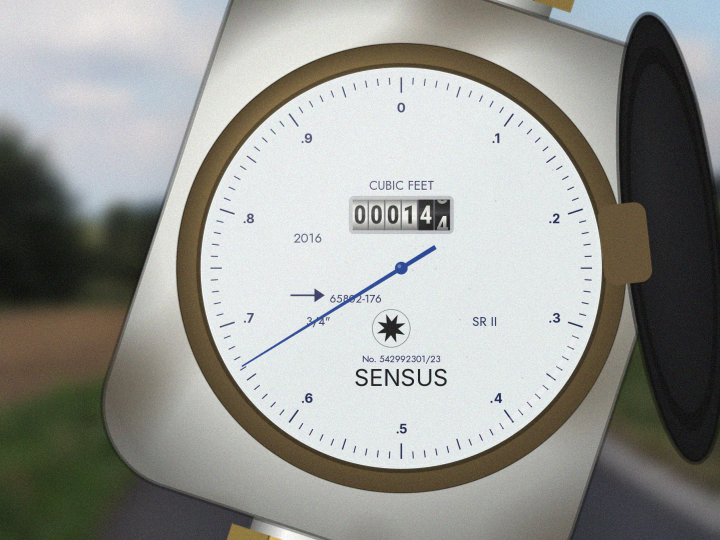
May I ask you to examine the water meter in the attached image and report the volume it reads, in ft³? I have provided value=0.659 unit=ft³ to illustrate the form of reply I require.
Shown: value=143.66 unit=ft³
